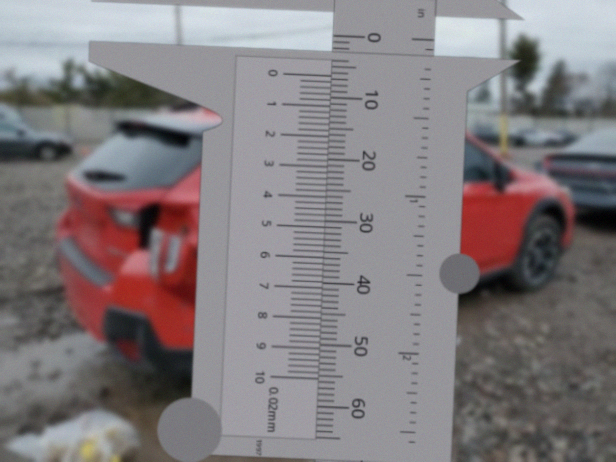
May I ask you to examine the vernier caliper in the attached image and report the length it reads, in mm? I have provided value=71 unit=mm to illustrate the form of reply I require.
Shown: value=6.5 unit=mm
